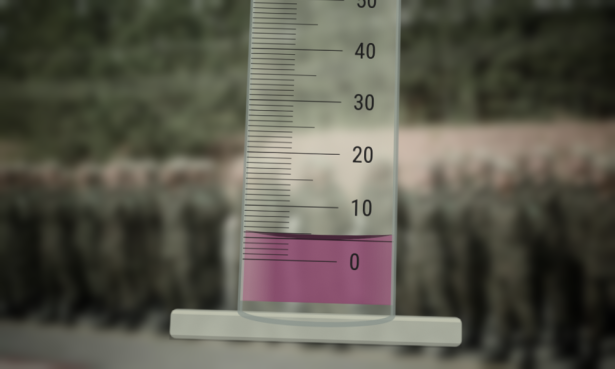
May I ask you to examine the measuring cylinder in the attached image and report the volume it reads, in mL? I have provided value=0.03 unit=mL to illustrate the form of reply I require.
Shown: value=4 unit=mL
